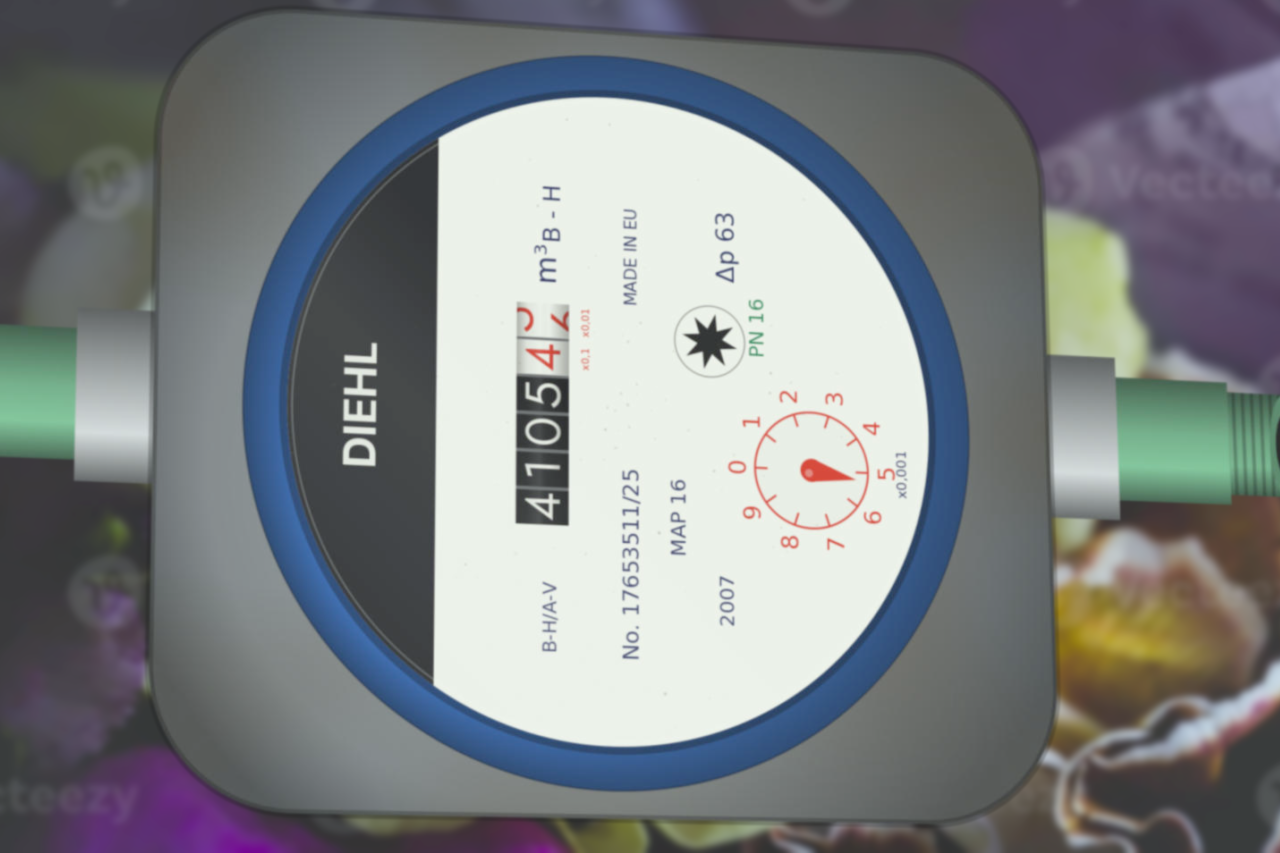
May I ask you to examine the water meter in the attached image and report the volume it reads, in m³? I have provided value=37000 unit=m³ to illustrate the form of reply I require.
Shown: value=4105.455 unit=m³
